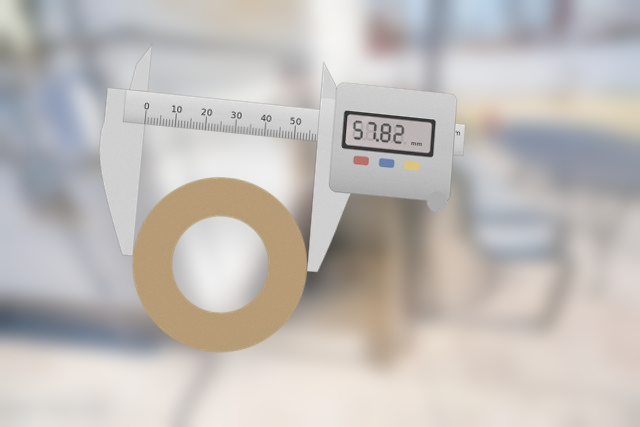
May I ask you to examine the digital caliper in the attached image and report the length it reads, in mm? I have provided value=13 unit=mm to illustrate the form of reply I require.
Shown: value=57.82 unit=mm
